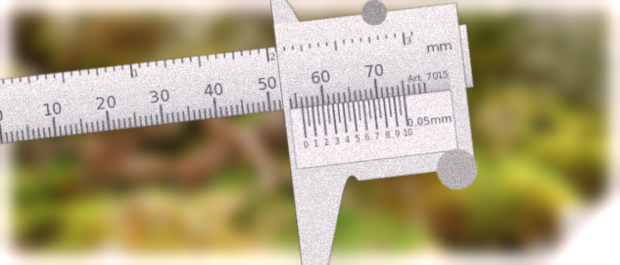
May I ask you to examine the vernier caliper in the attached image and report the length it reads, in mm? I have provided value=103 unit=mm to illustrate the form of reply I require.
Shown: value=56.0 unit=mm
